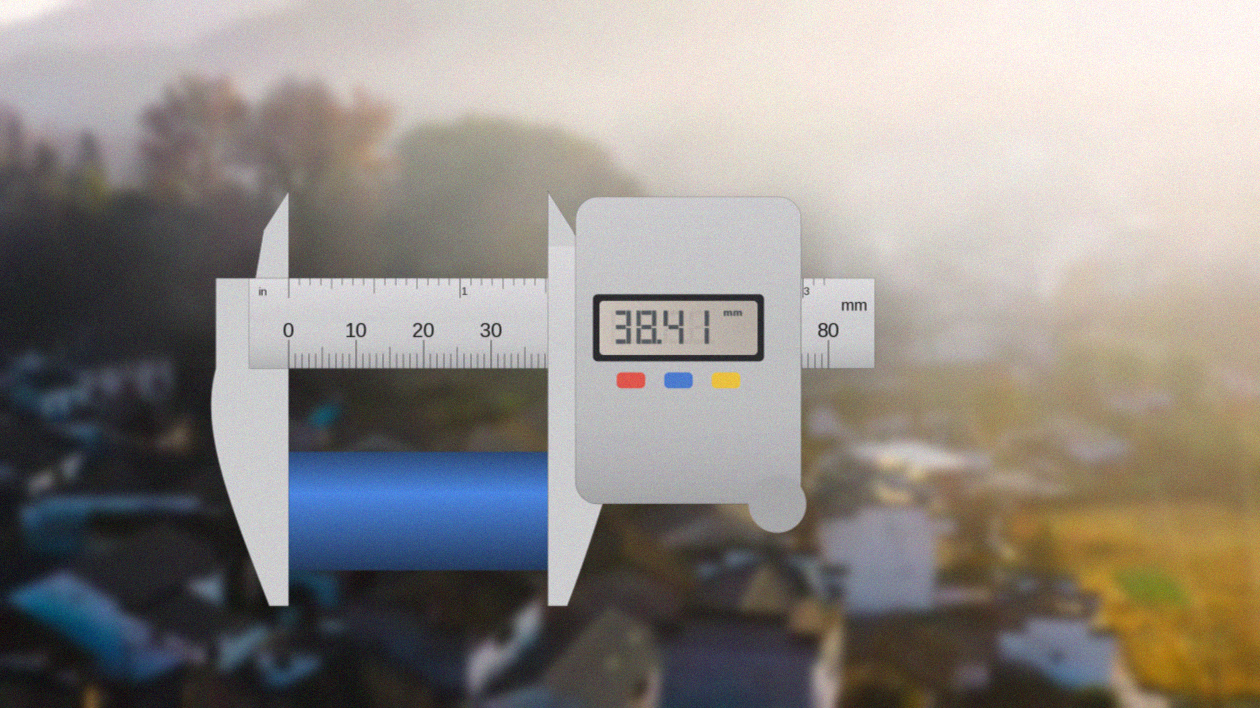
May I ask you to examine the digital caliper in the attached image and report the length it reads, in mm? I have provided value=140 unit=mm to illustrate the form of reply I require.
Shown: value=38.41 unit=mm
